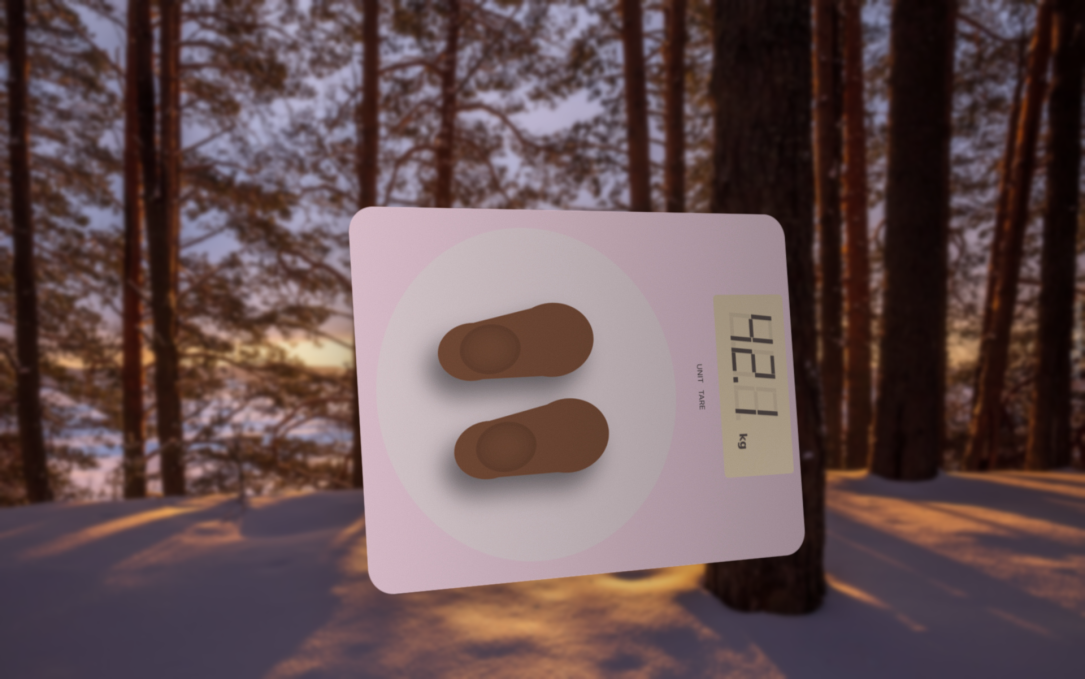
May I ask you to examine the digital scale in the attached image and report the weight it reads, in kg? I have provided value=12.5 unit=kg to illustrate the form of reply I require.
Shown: value=42.1 unit=kg
